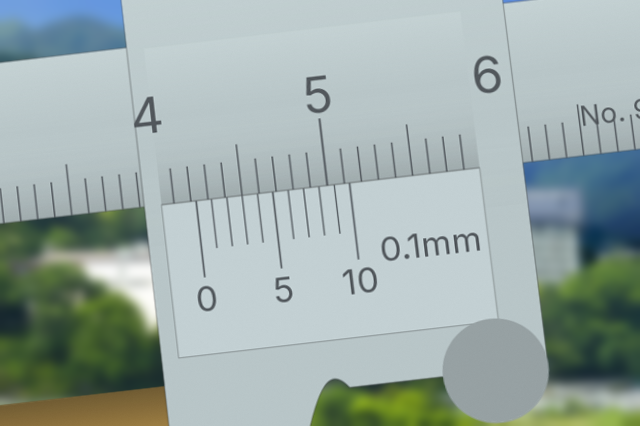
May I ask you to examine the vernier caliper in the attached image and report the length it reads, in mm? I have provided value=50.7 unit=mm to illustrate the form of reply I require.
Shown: value=42.3 unit=mm
